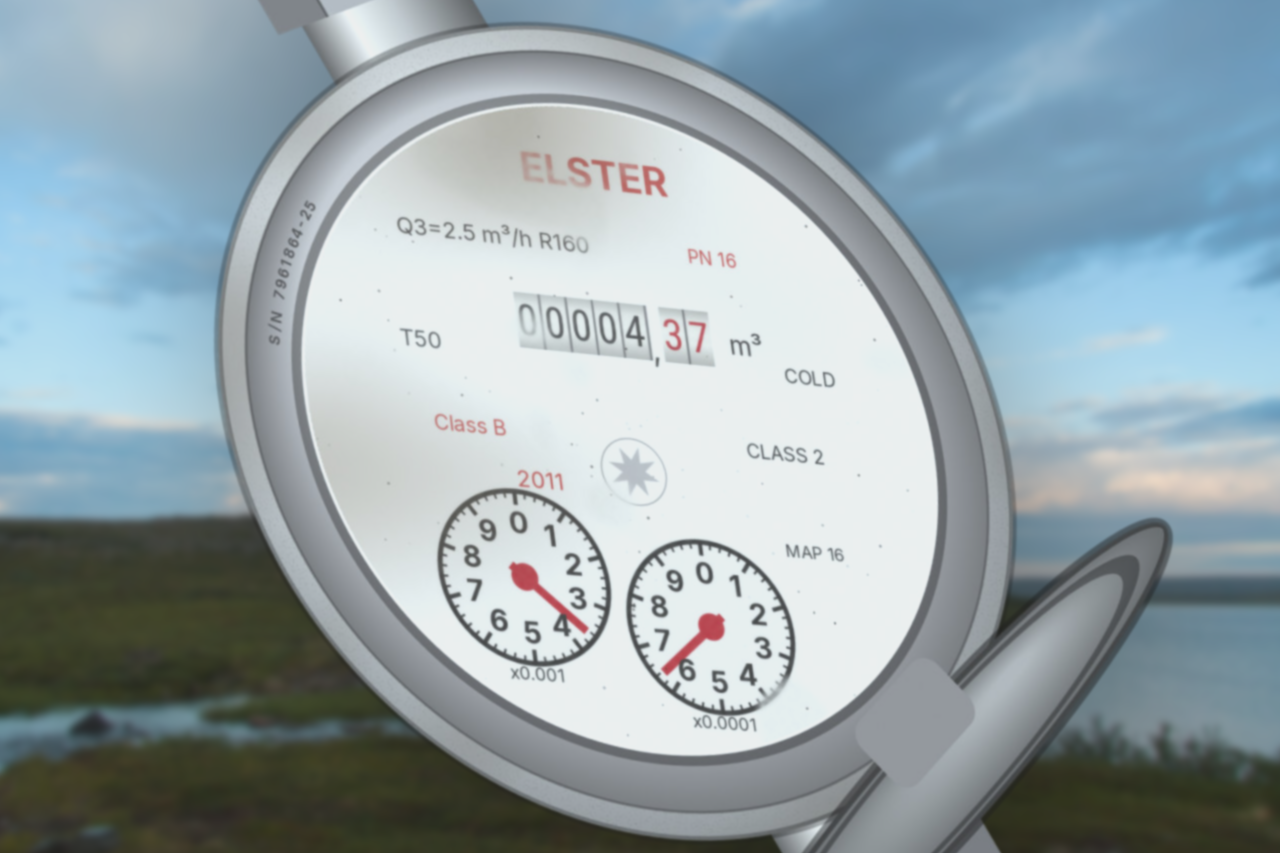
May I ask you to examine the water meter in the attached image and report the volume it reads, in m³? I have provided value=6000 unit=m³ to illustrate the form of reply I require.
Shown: value=4.3736 unit=m³
